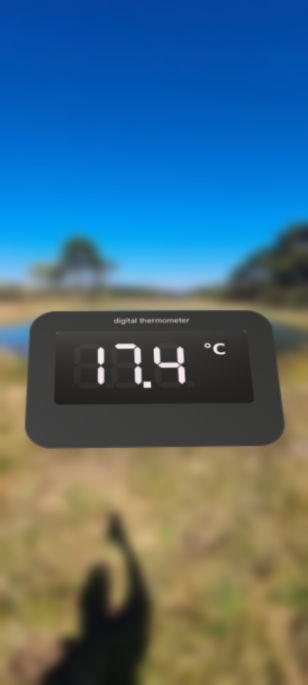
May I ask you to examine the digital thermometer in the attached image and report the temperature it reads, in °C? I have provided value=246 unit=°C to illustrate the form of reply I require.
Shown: value=17.4 unit=°C
